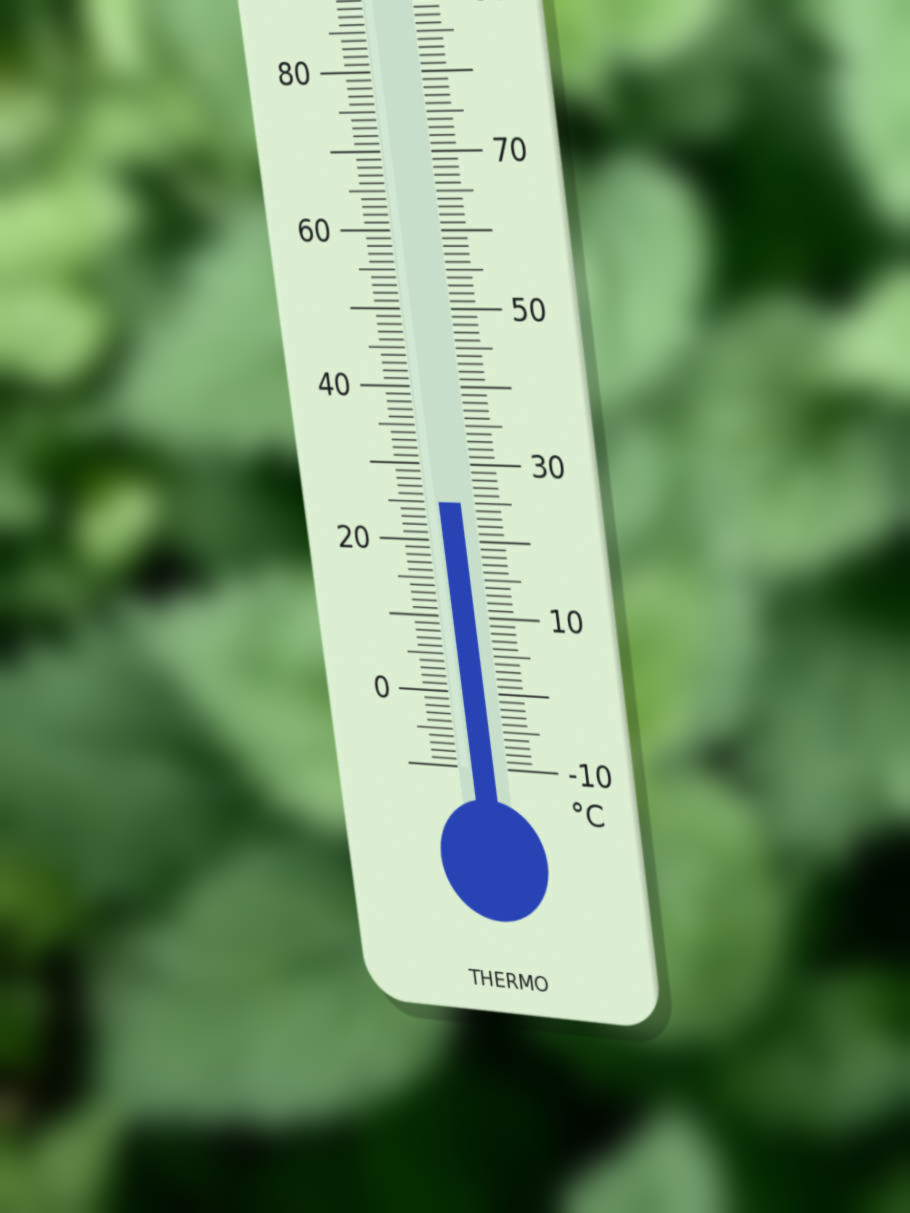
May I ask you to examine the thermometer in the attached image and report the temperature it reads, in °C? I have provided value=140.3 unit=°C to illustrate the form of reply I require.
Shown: value=25 unit=°C
